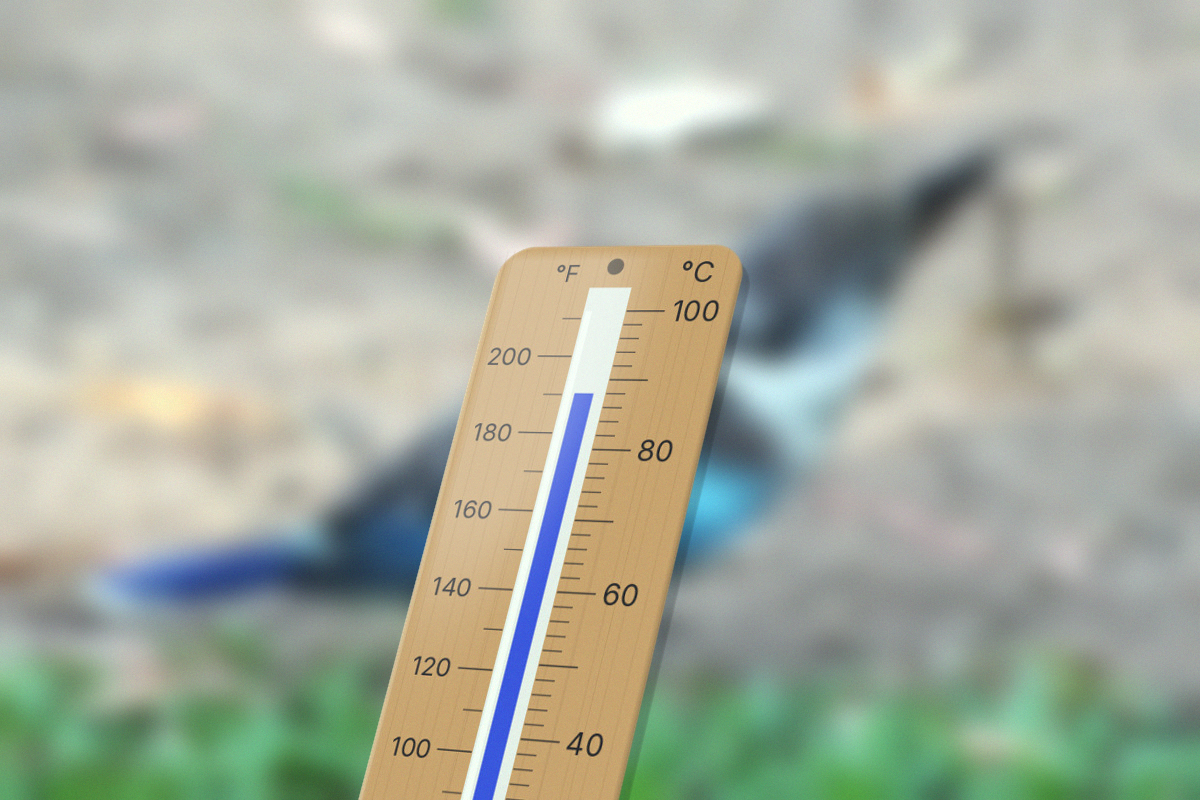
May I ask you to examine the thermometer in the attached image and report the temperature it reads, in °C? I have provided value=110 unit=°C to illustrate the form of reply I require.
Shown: value=88 unit=°C
